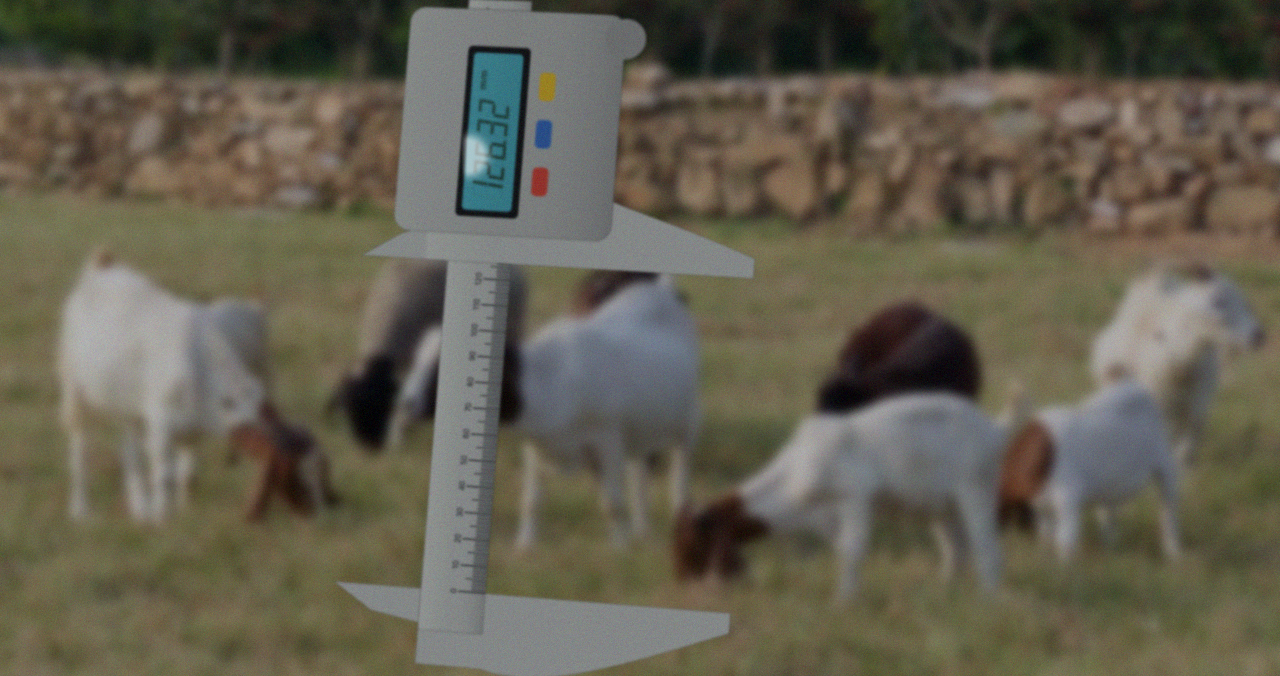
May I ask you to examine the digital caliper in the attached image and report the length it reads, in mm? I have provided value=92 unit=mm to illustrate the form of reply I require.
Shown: value=126.32 unit=mm
